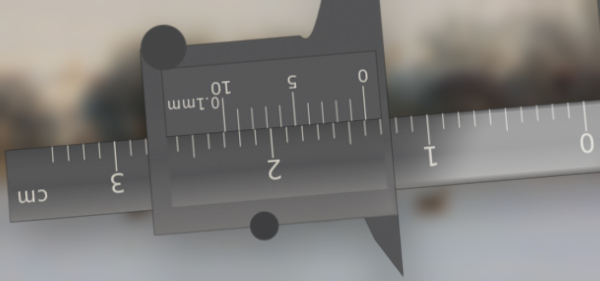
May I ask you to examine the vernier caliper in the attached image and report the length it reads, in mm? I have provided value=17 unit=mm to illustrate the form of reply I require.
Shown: value=13.9 unit=mm
